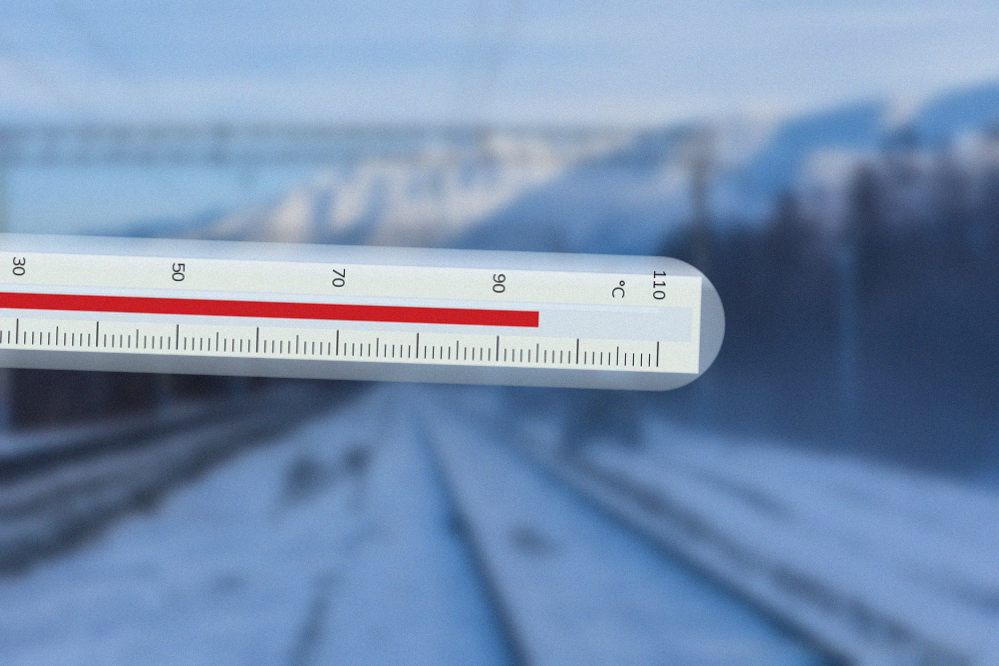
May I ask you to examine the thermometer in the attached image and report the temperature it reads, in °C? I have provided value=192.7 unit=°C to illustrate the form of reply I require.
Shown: value=95 unit=°C
